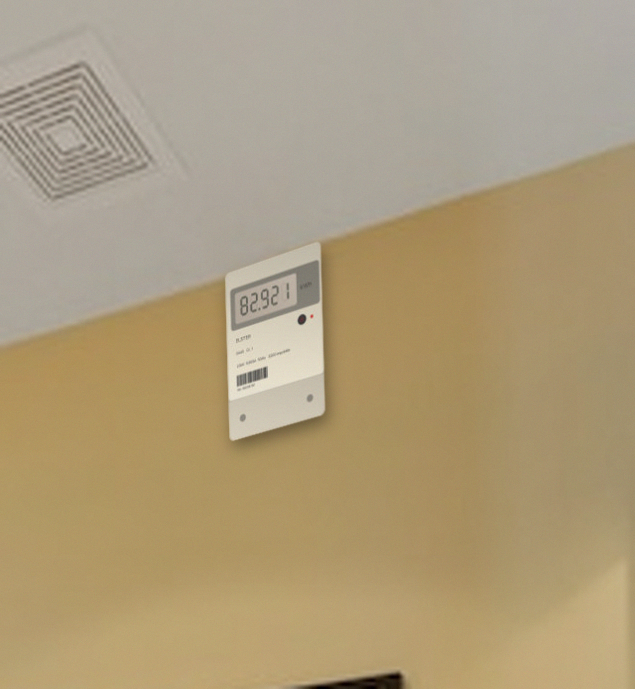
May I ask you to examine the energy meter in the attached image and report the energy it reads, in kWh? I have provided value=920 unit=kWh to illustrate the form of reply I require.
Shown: value=82.921 unit=kWh
